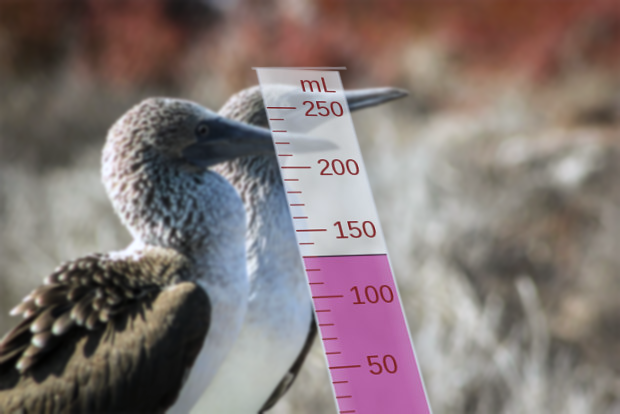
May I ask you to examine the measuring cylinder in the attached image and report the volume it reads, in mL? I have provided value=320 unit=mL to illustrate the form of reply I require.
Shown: value=130 unit=mL
